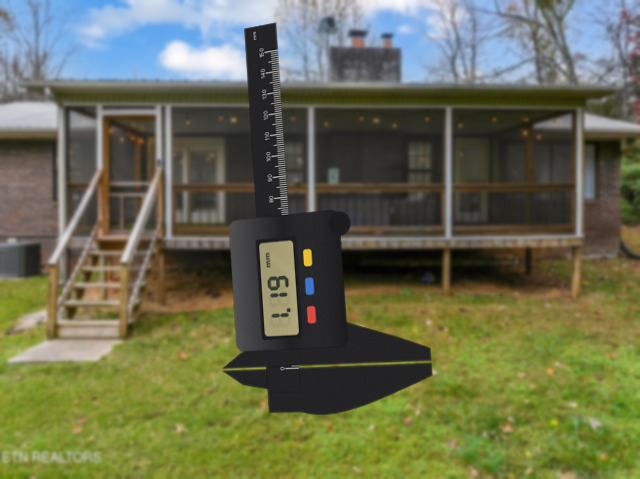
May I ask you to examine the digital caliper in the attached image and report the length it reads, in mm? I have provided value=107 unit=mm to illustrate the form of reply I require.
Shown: value=1.19 unit=mm
